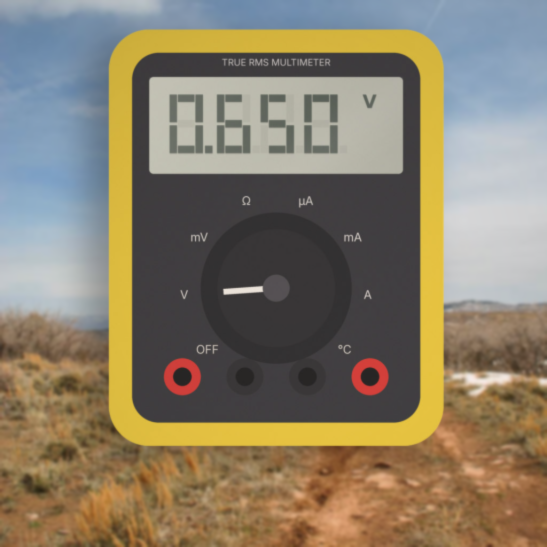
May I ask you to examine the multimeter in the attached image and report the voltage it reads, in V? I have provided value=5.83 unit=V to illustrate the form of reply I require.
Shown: value=0.650 unit=V
